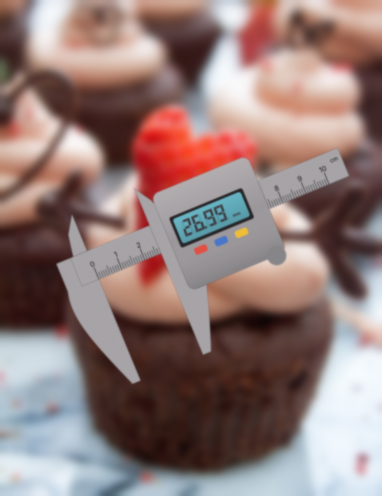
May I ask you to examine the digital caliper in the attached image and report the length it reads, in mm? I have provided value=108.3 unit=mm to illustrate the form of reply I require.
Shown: value=26.99 unit=mm
